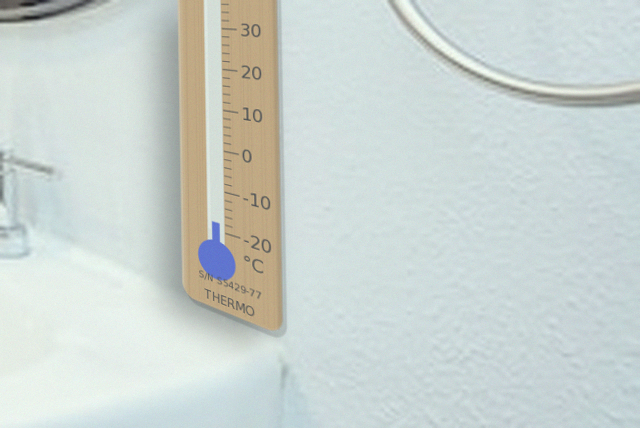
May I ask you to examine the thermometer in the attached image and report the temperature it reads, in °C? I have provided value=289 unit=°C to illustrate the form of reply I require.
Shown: value=-18 unit=°C
